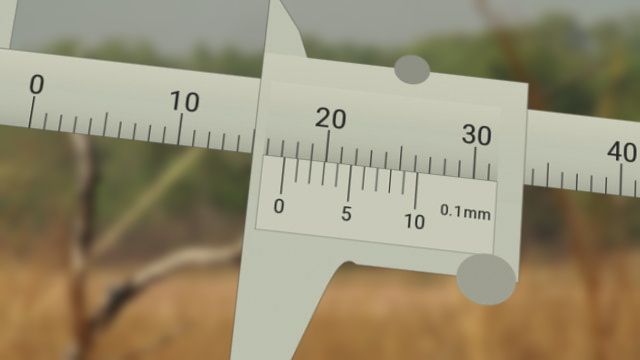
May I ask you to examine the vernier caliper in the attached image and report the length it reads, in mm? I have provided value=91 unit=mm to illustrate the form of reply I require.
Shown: value=17.2 unit=mm
